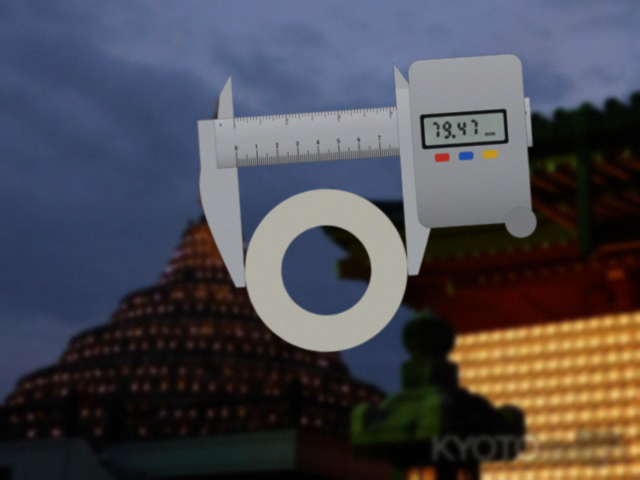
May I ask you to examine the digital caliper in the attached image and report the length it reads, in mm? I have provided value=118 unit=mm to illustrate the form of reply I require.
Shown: value=79.47 unit=mm
